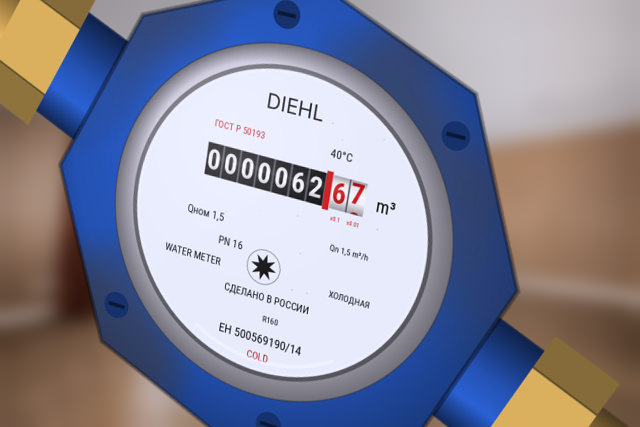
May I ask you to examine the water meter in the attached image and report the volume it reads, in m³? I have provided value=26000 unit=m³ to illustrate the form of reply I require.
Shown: value=62.67 unit=m³
